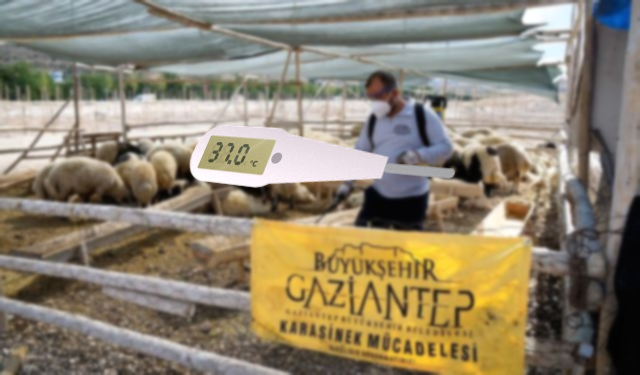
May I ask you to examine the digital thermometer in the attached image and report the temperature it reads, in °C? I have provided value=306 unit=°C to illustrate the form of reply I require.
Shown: value=37.0 unit=°C
